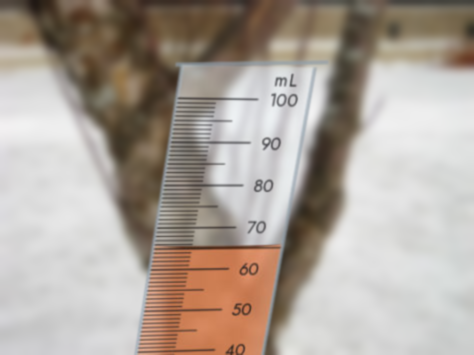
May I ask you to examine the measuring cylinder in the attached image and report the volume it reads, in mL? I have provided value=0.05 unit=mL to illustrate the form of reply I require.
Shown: value=65 unit=mL
